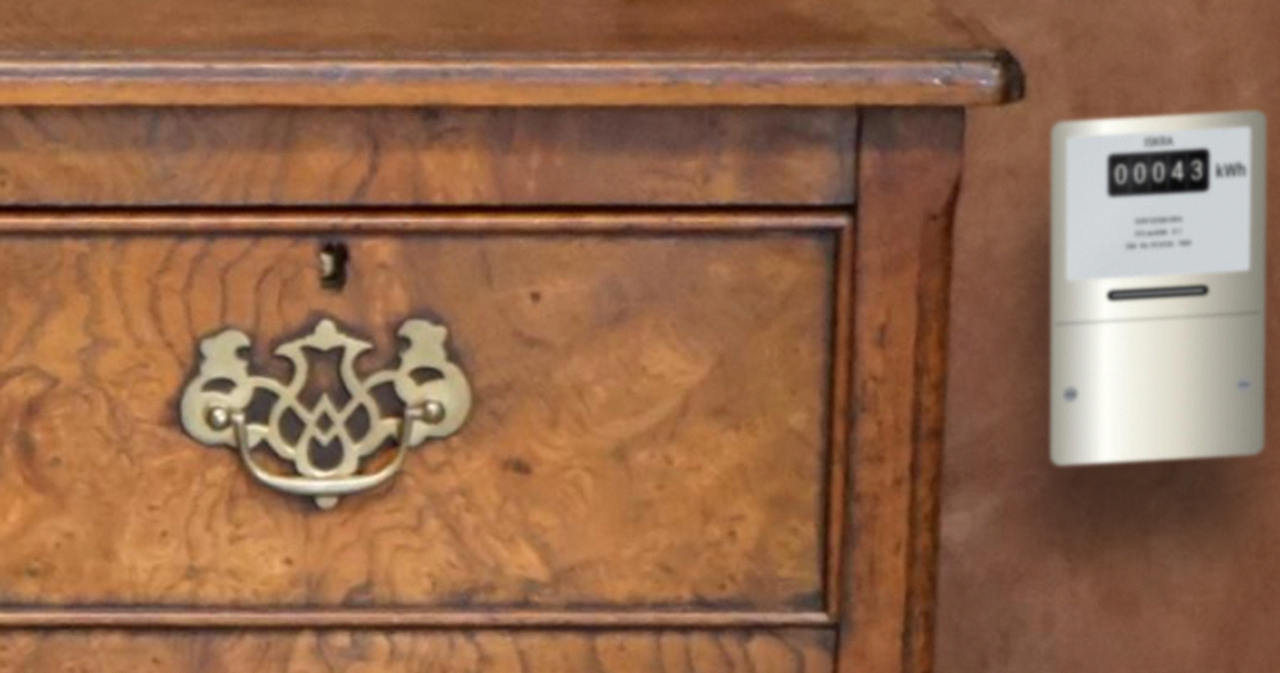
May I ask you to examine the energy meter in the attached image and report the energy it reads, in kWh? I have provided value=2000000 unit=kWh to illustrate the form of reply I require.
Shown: value=43 unit=kWh
